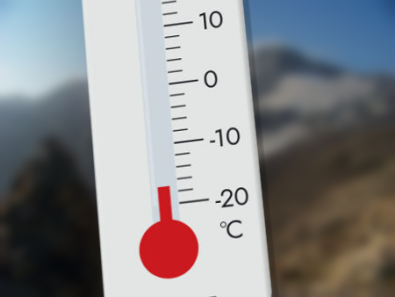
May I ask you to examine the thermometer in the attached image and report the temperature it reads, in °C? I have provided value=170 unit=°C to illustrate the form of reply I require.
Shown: value=-17 unit=°C
